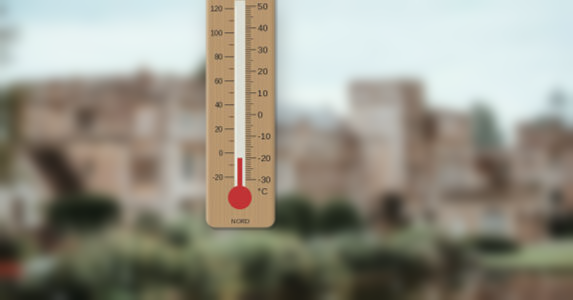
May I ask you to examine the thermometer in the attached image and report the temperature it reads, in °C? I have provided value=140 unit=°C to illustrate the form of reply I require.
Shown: value=-20 unit=°C
